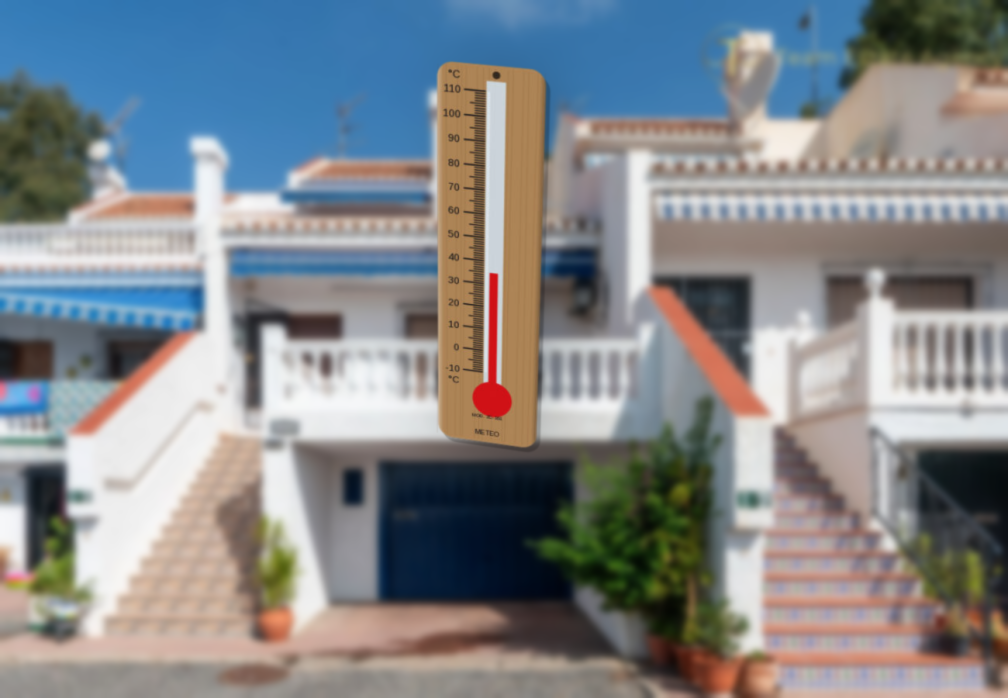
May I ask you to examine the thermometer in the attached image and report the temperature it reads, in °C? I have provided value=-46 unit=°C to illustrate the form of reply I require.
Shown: value=35 unit=°C
